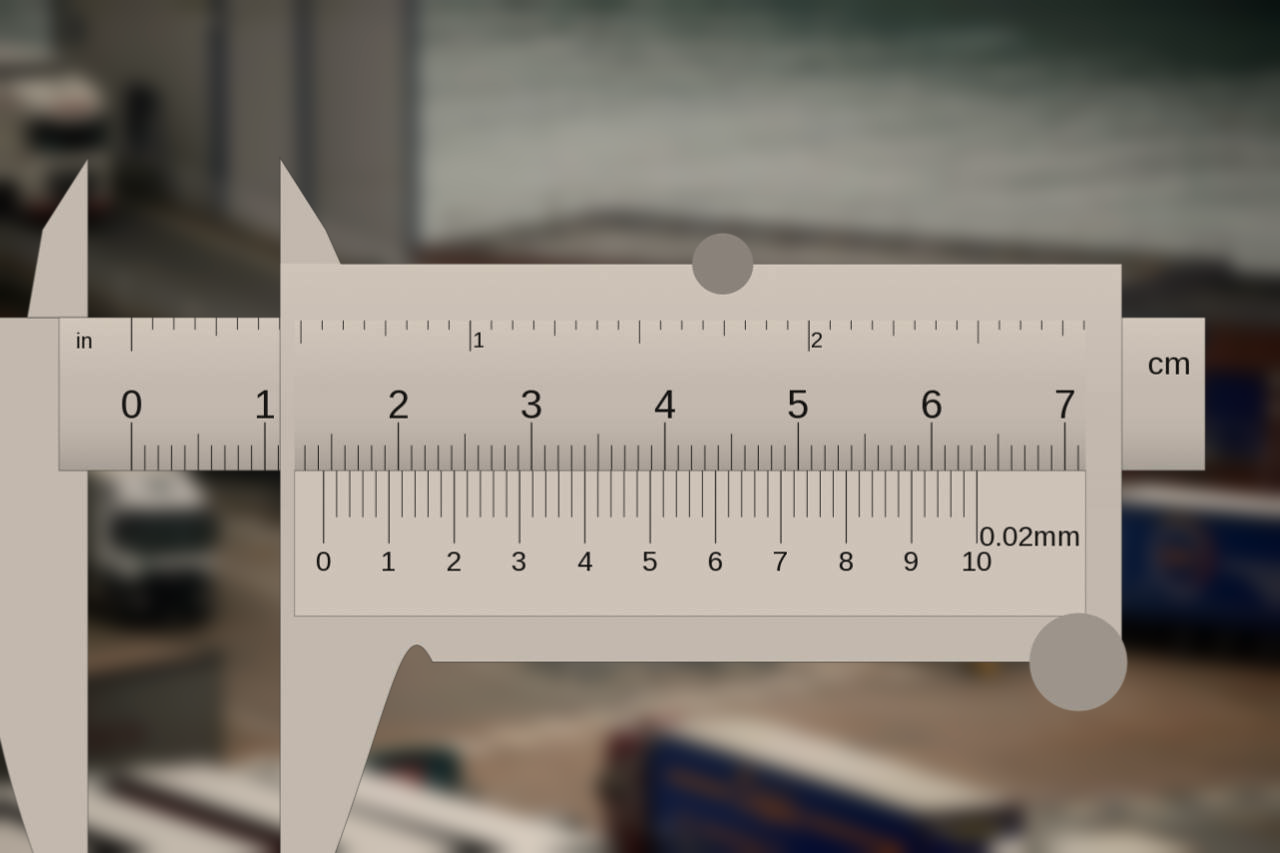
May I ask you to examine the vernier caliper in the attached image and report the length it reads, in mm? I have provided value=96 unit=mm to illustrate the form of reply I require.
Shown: value=14.4 unit=mm
